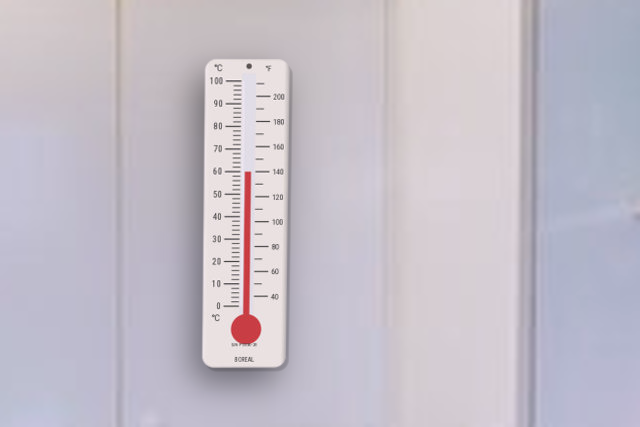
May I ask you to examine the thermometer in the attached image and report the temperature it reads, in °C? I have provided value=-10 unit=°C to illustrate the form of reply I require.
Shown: value=60 unit=°C
